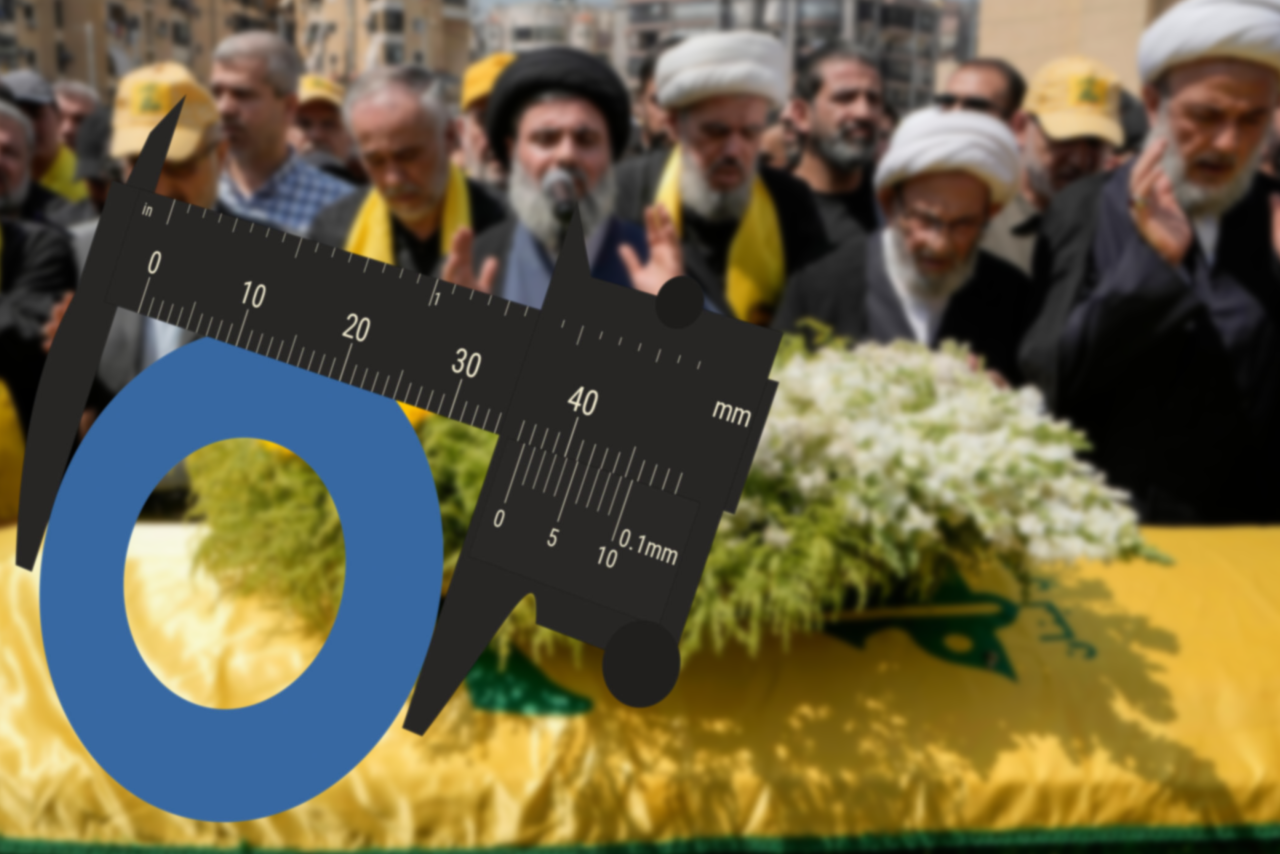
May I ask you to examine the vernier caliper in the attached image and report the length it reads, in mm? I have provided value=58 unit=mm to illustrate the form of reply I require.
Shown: value=36.6 unit=mm
